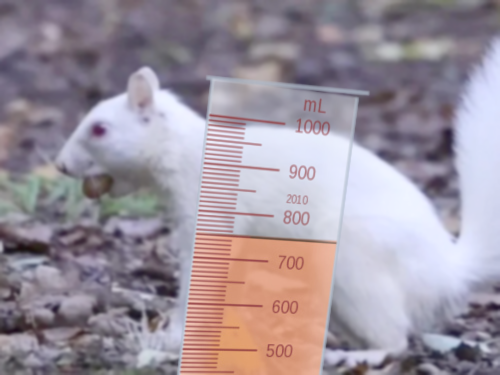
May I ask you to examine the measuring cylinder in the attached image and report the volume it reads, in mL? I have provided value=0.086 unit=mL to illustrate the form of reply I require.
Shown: value=750 unit=mL
